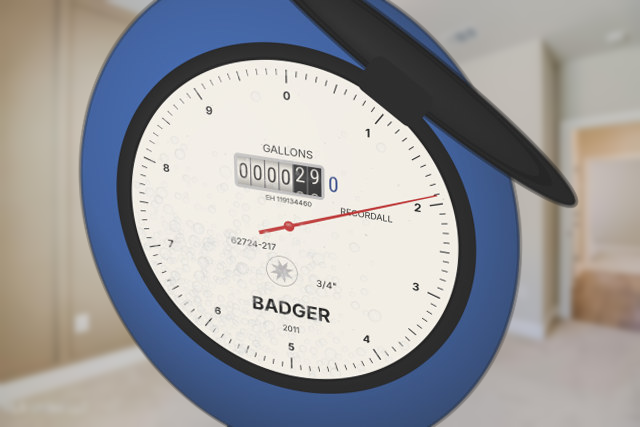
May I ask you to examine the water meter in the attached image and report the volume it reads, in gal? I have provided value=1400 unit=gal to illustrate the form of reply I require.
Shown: value=291.9 unit=gal
